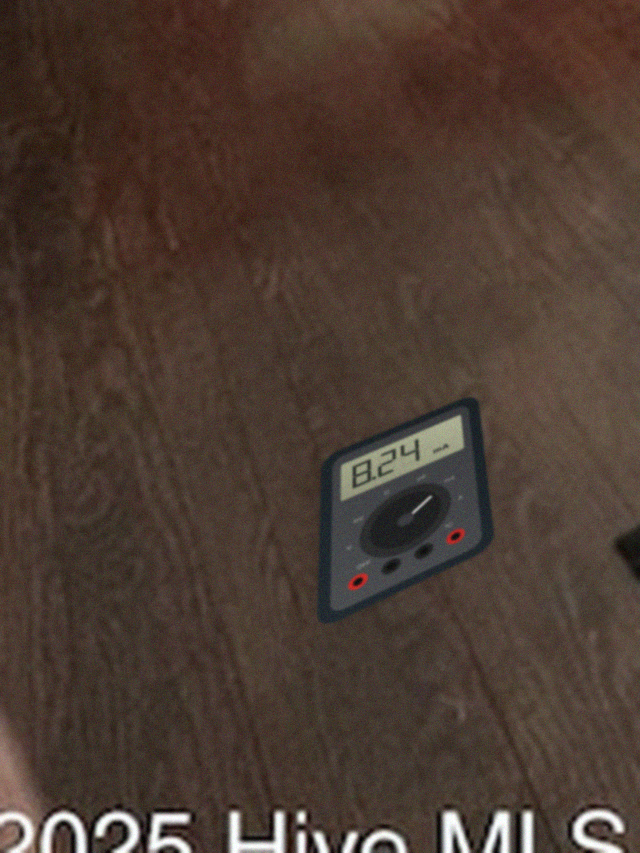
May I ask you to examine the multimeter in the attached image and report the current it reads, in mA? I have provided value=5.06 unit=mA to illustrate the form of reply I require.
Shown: value=8.24 unit=mA
